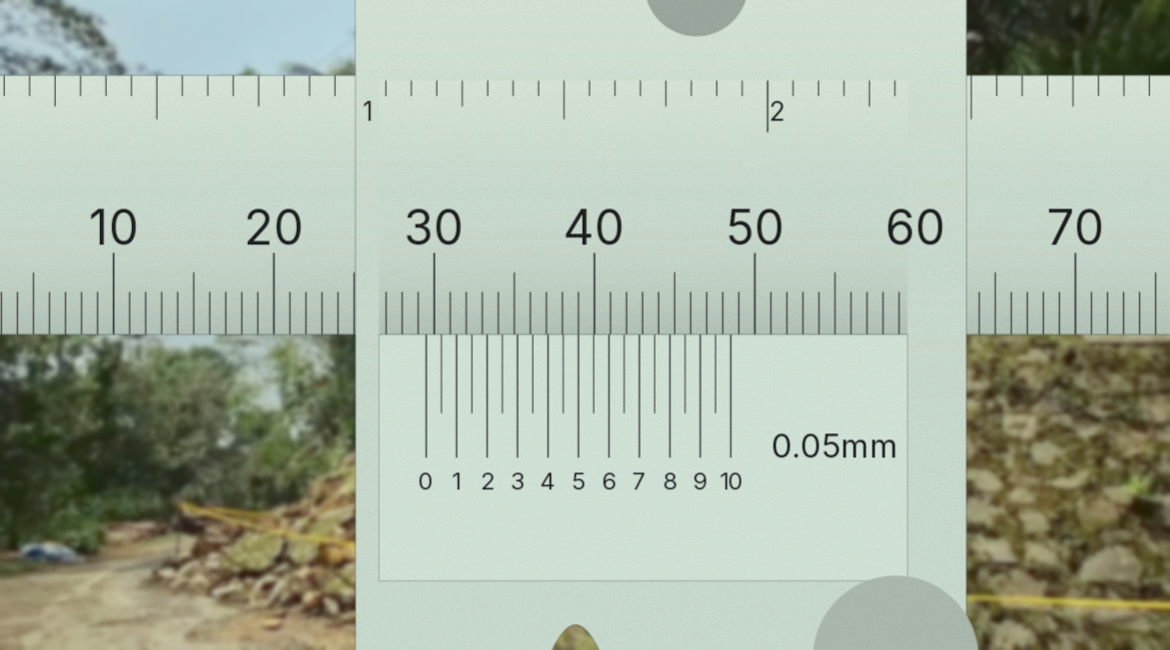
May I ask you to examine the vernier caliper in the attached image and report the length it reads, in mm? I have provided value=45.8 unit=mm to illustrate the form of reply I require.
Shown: value=29.5 unit=mm
